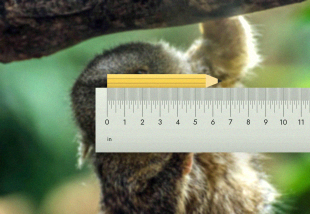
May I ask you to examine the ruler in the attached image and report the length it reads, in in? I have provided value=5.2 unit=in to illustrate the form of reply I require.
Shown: value=6.5 unit=in
